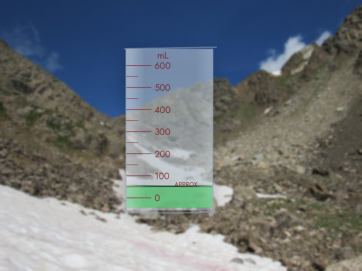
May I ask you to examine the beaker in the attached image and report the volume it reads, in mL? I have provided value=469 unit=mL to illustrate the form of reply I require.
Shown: value=50 unit=mL
